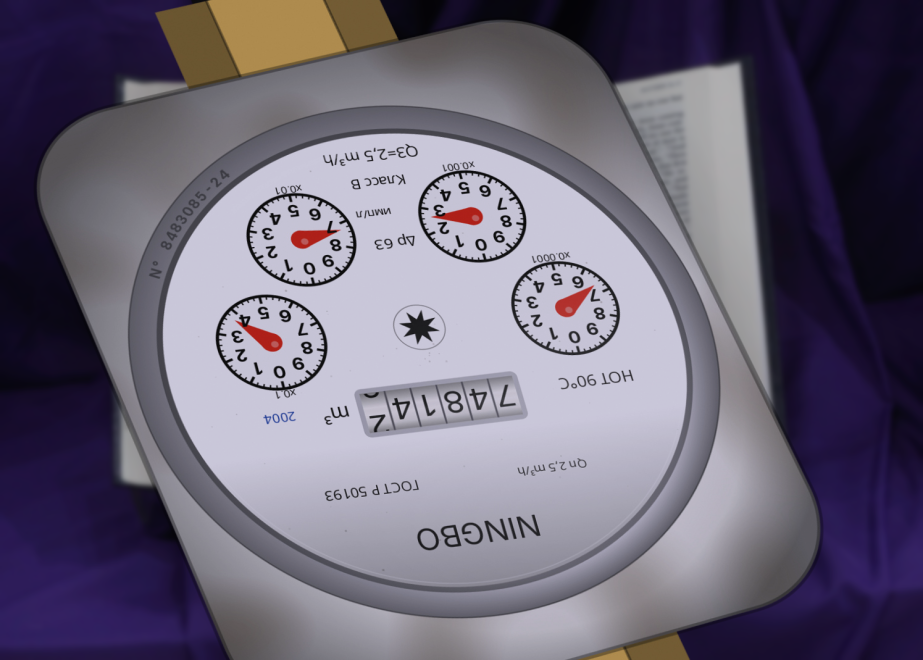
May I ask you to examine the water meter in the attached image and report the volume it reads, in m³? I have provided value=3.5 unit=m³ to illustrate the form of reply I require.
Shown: value=748142.3726 unit=m³
